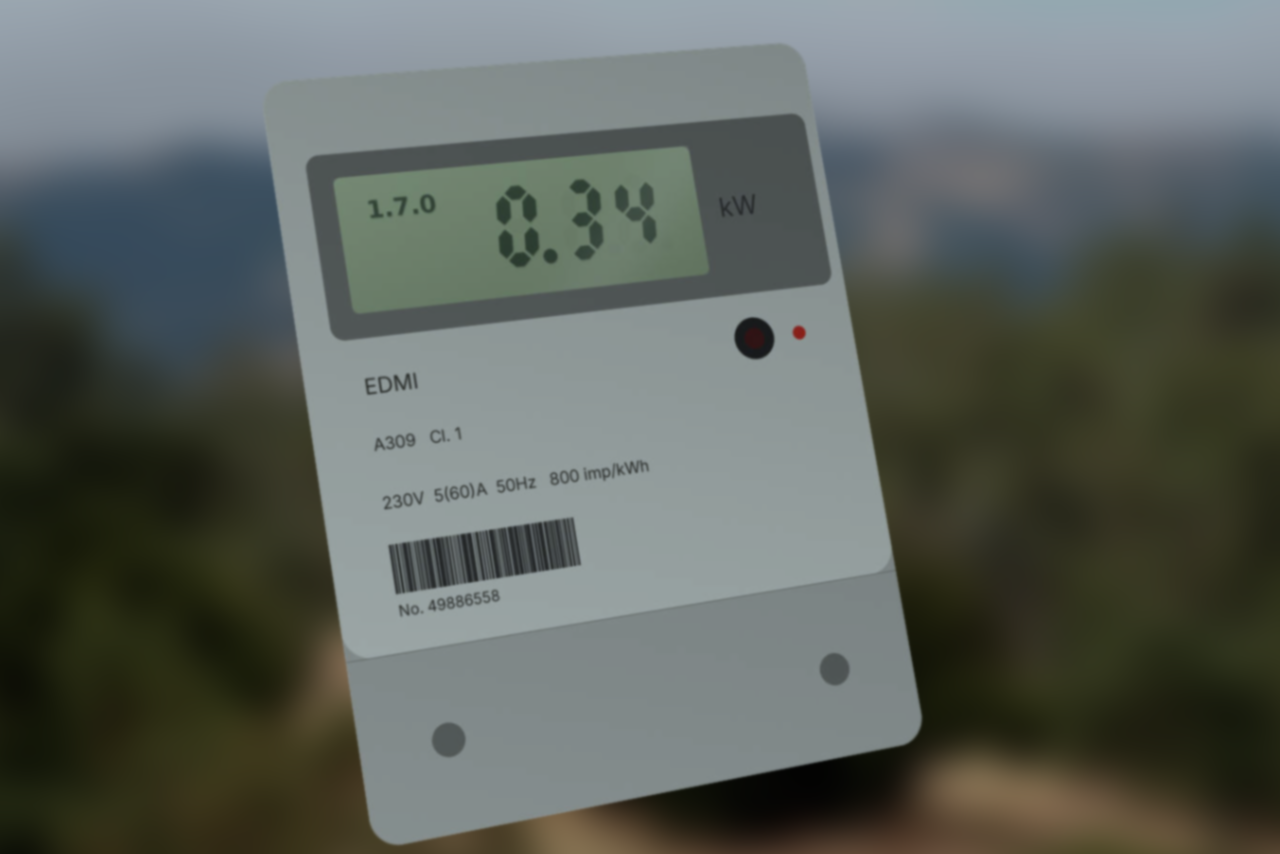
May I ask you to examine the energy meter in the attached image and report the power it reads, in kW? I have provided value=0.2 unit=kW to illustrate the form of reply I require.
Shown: value=0.34 unit=kW
